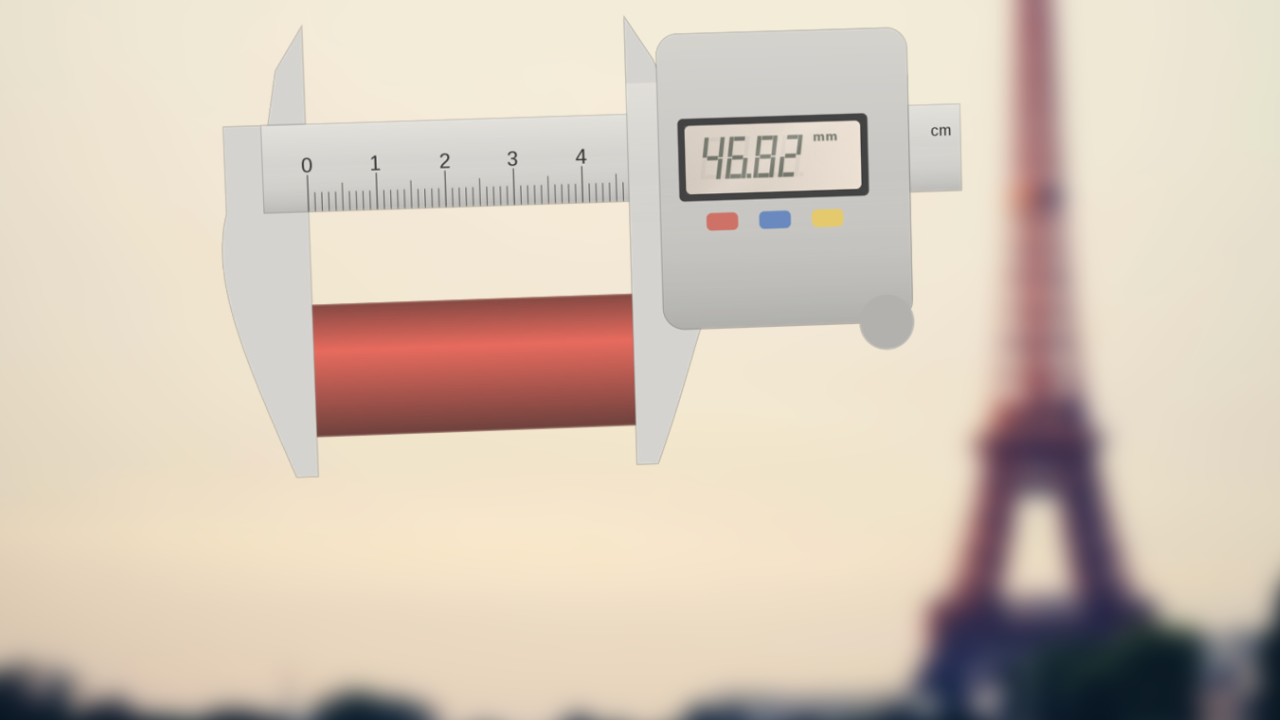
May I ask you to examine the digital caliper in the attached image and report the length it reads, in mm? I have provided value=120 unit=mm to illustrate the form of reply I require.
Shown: value=46.82 unit=mm
